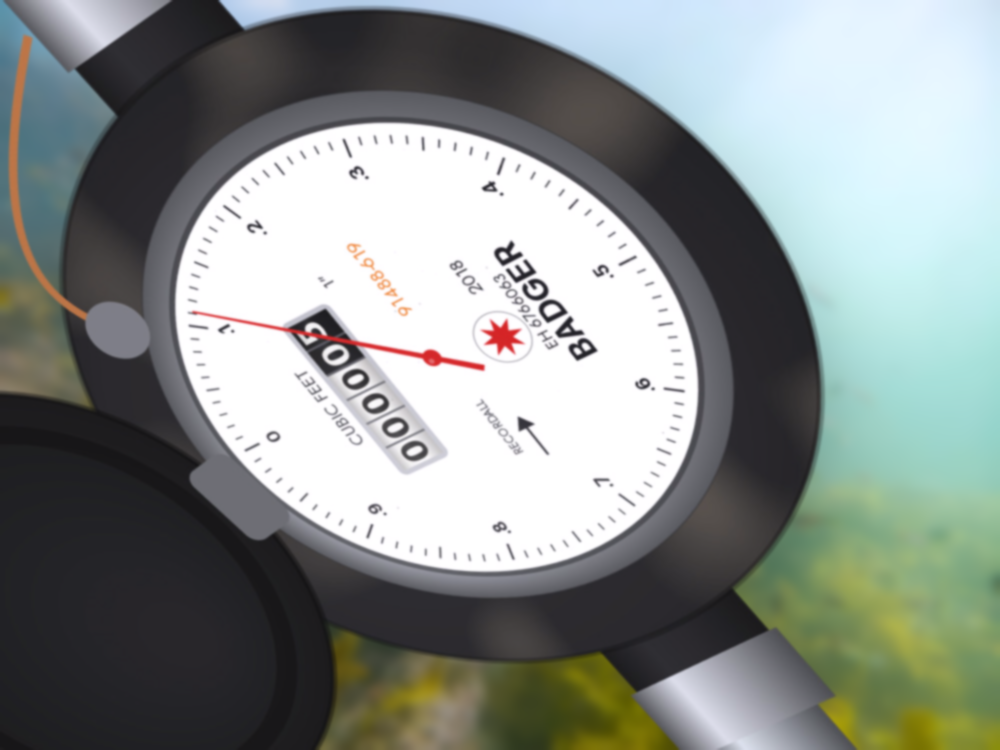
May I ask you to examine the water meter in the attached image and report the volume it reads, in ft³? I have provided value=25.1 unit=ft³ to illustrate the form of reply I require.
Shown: value=5.11 unit=ft³
